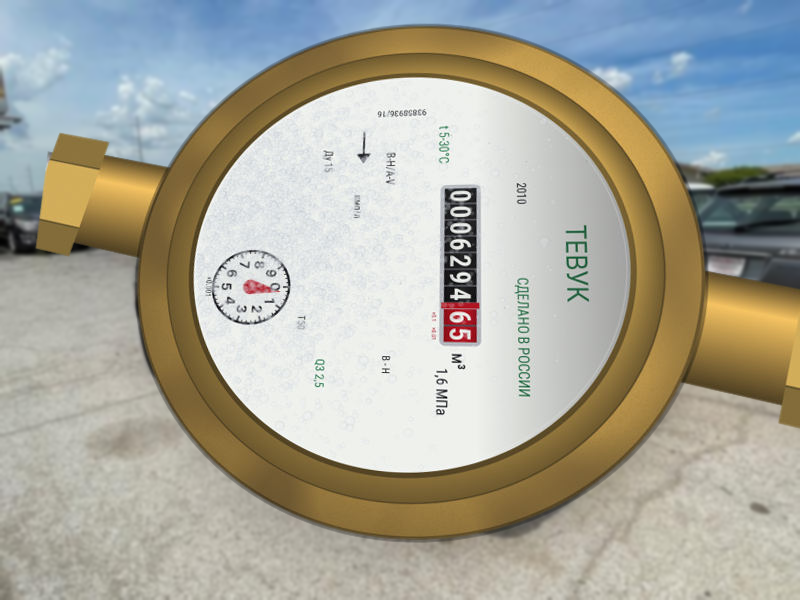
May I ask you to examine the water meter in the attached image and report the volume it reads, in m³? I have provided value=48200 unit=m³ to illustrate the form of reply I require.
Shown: value=6294.650 unit=m³
